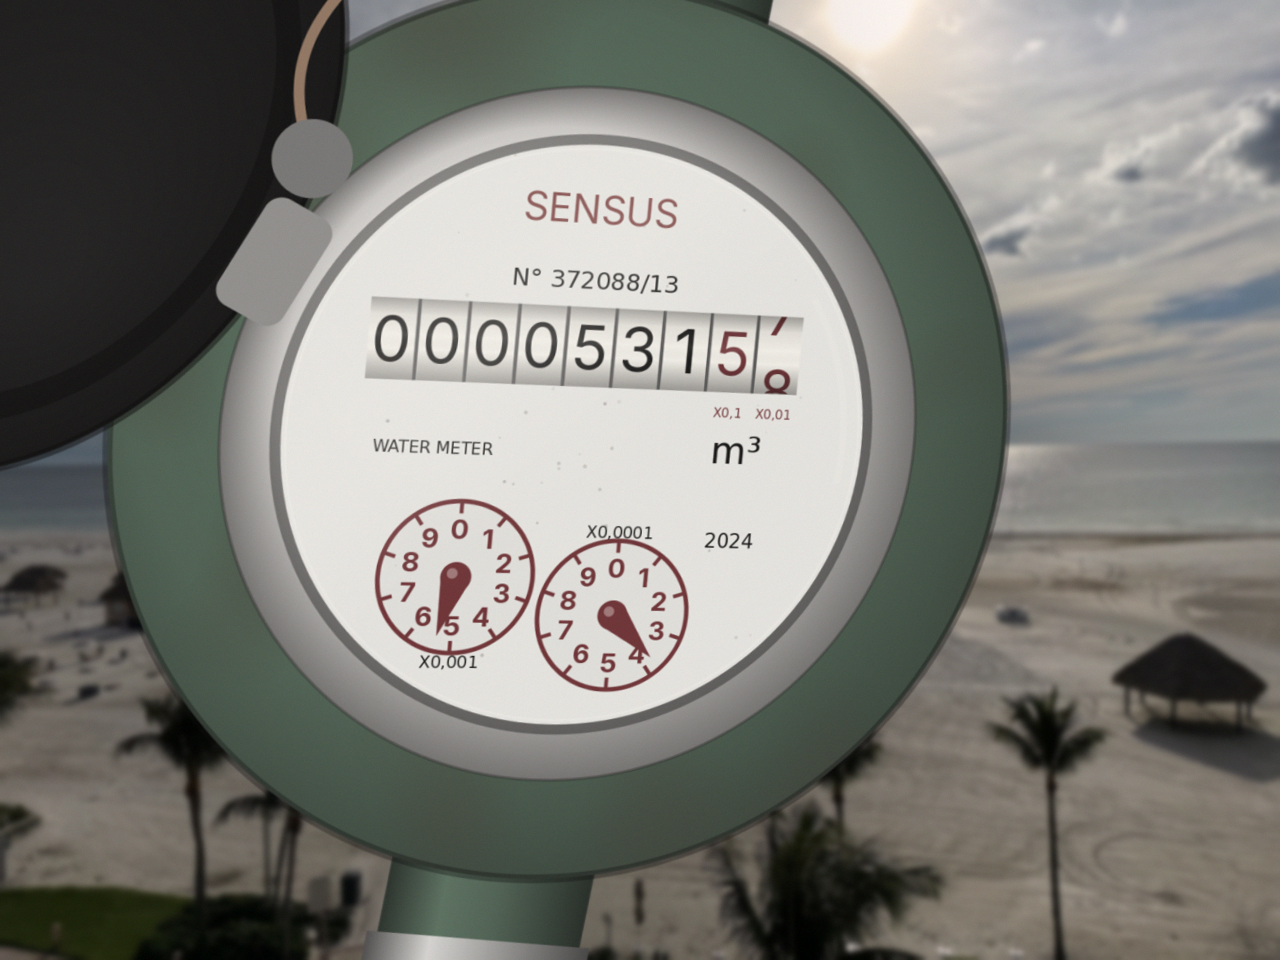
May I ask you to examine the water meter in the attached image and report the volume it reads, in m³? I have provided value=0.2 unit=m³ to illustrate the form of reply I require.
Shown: value=531.5753 unit=m³
